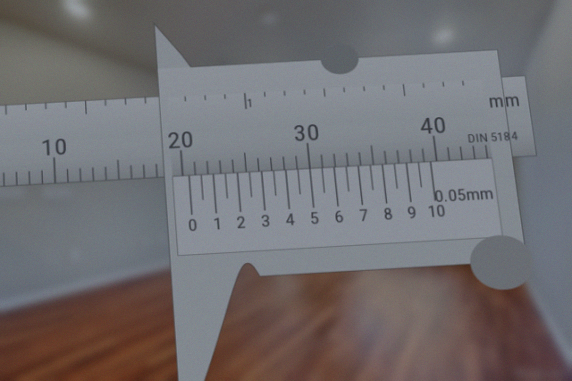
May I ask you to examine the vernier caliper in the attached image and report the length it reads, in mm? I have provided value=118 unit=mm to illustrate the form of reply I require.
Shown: value=20.5 unit=mm
